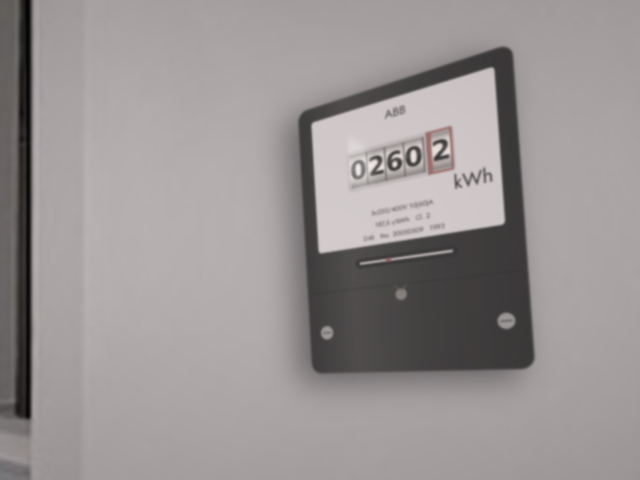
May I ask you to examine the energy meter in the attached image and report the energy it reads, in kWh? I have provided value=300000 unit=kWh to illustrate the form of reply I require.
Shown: value=260.2 unit=kWh
